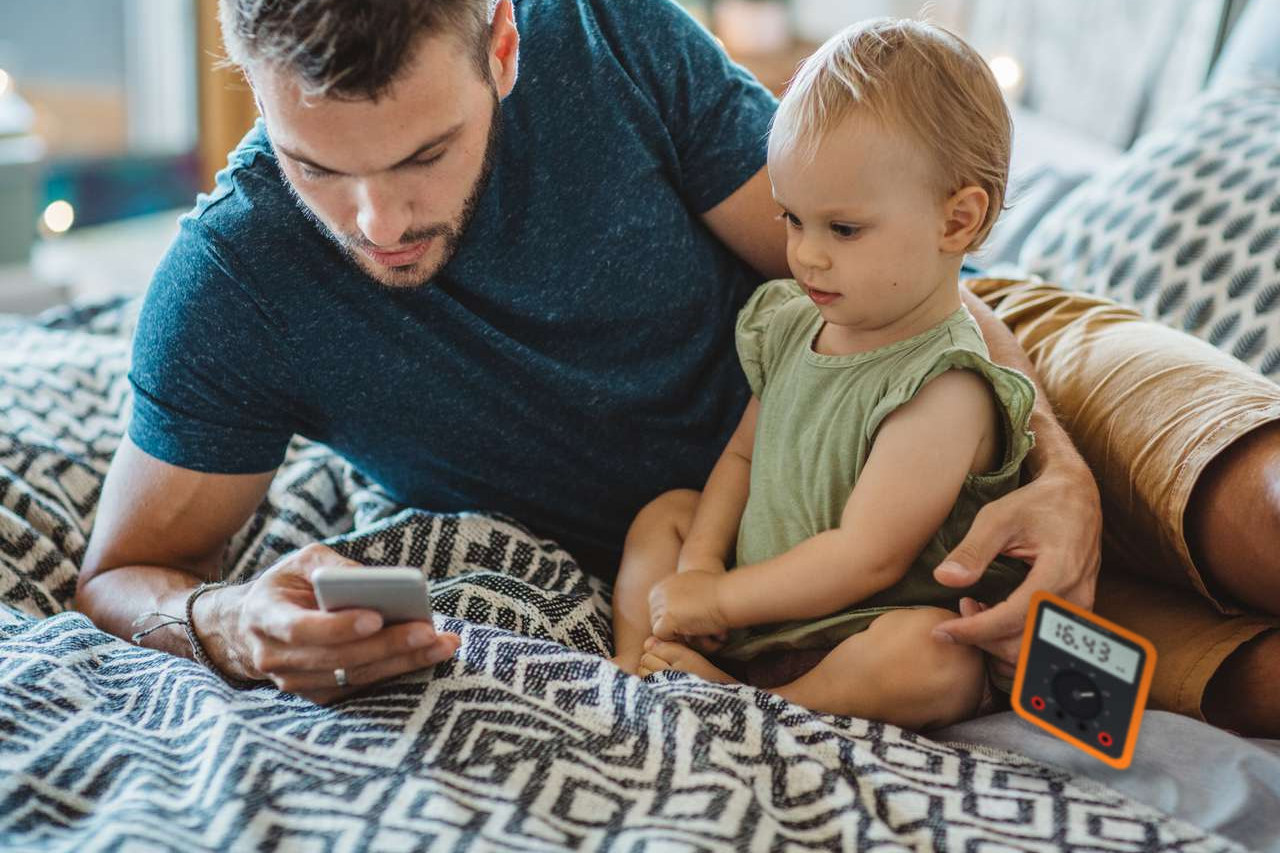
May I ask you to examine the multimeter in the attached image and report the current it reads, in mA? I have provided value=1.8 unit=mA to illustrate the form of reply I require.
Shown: value=16.43 unit=mA
